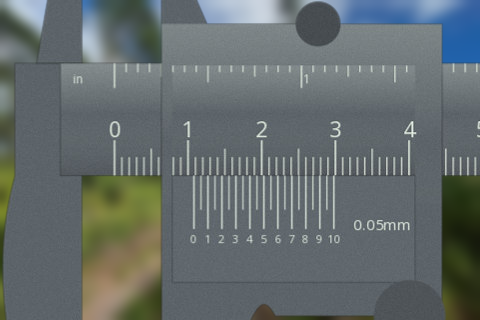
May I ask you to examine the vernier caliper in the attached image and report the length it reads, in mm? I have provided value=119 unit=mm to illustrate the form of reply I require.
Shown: value=10.8 unit=mm
